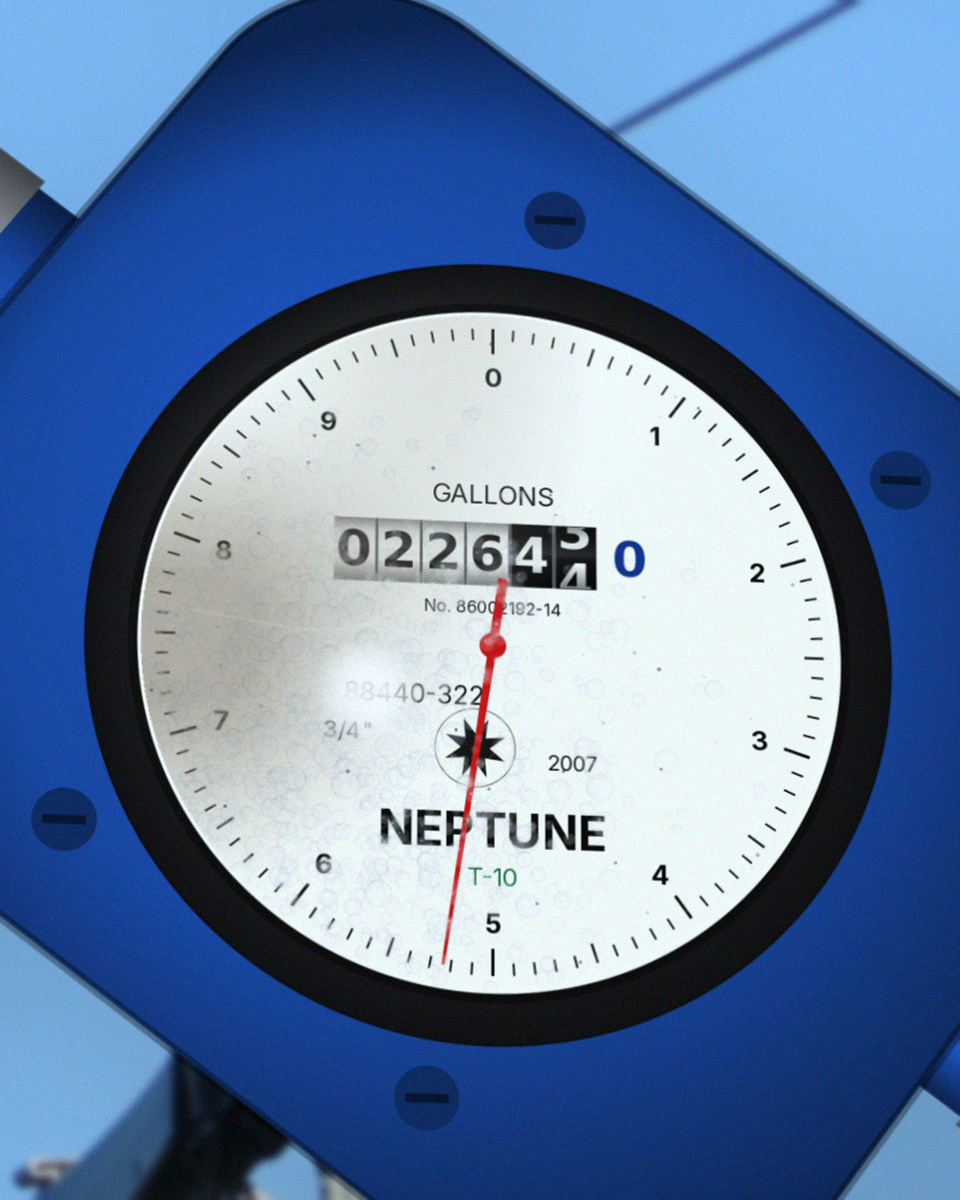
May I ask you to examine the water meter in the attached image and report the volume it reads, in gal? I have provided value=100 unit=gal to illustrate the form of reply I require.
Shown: value=226435.2 unit=gal
